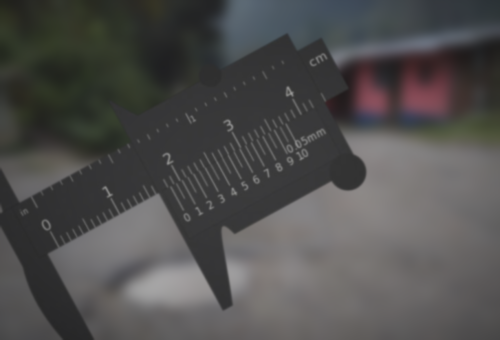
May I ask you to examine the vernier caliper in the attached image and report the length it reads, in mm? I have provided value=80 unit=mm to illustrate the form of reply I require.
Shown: value=18.4 unit=mm
